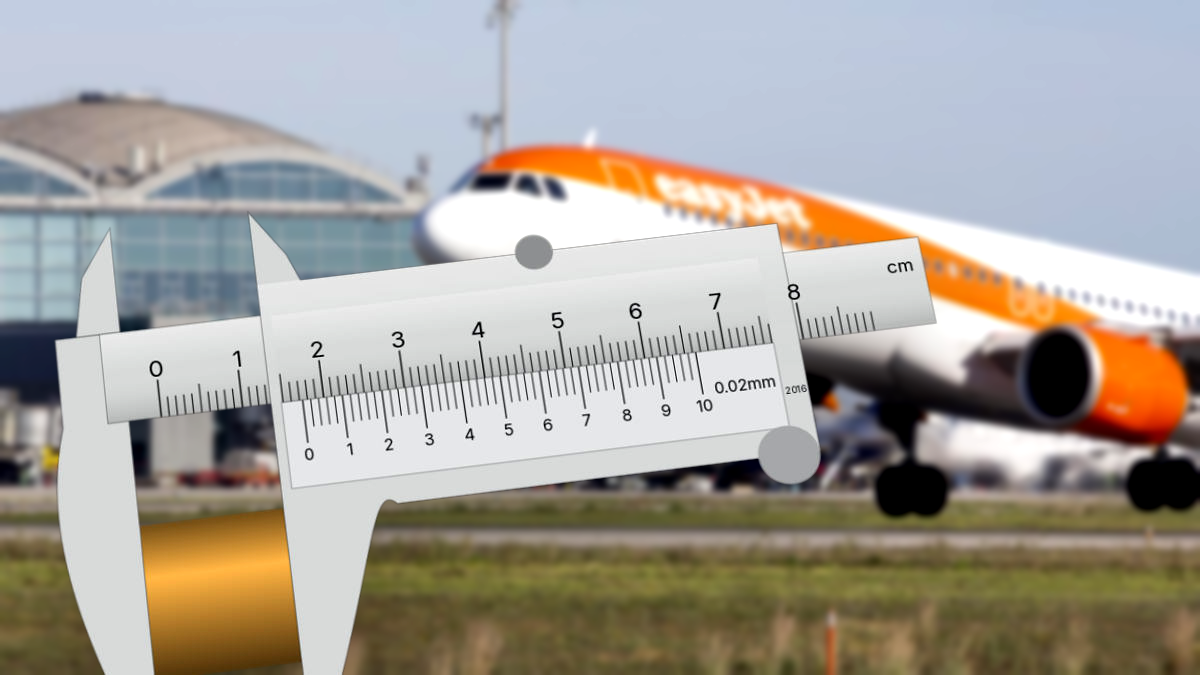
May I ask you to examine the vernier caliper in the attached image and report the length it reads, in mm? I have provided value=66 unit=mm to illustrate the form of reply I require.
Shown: value=17.4 unit=mm
